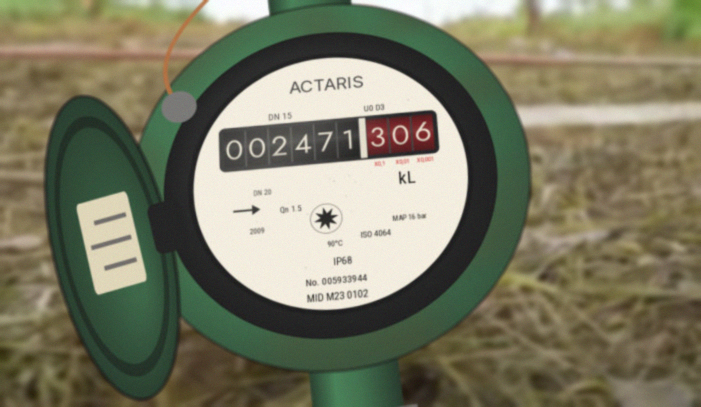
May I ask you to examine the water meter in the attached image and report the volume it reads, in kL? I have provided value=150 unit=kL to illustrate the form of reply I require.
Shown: value=2471.306 unit=kL
